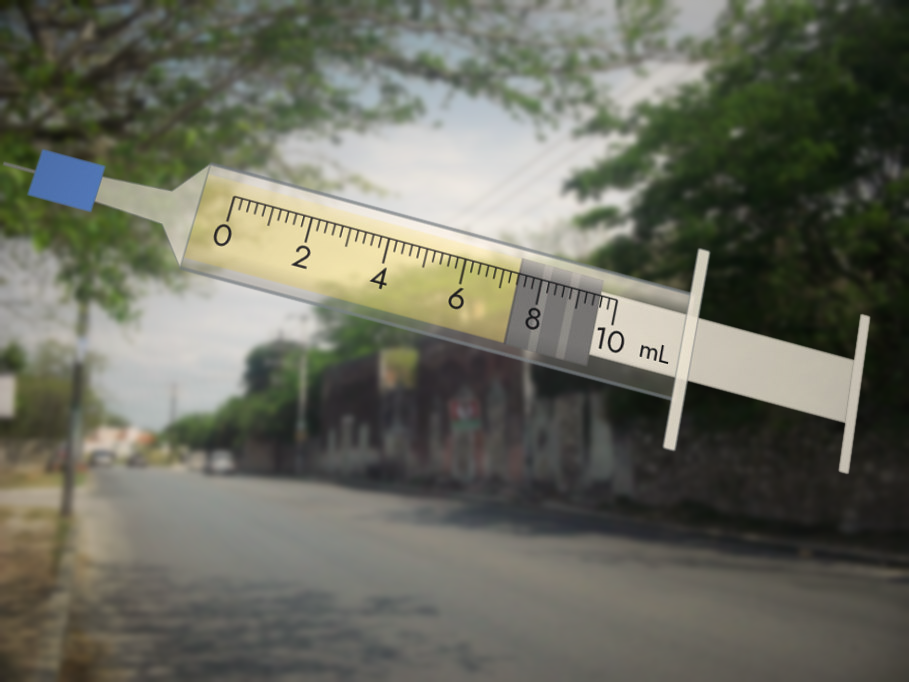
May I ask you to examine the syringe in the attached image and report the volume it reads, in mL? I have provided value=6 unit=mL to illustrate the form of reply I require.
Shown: value=7.4 unit=mL
